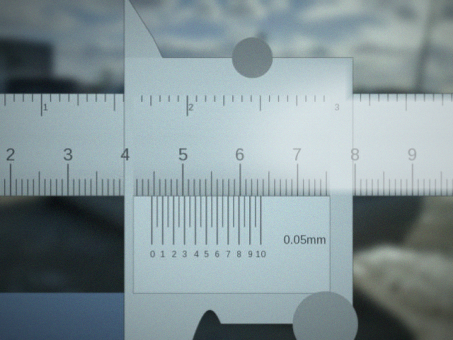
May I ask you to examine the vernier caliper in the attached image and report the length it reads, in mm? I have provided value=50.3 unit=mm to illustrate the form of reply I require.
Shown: value=44.6 unit=mm
